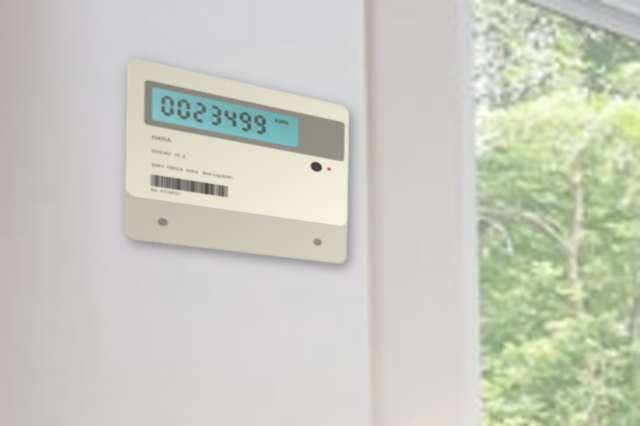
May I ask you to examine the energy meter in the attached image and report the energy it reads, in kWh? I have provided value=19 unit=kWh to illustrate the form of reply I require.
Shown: value=23499 unit=kWh
